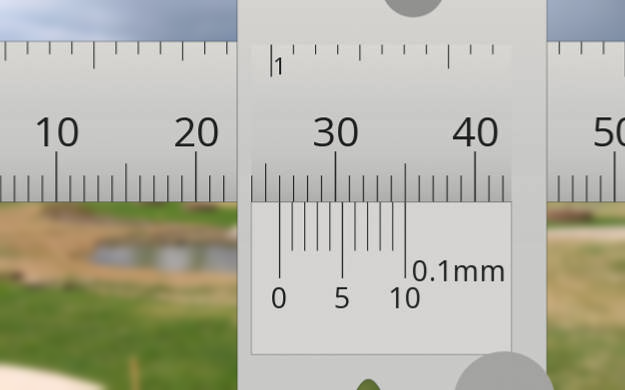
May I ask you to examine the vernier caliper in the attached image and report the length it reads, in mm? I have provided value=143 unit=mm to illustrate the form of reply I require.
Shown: value=26.0 unit=mm
